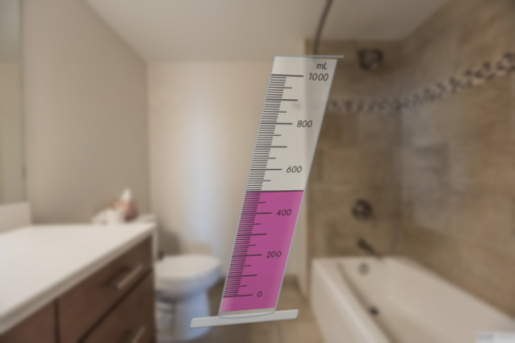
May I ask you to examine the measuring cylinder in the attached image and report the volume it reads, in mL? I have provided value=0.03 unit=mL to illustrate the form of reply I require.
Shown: value=500 unit=mL
